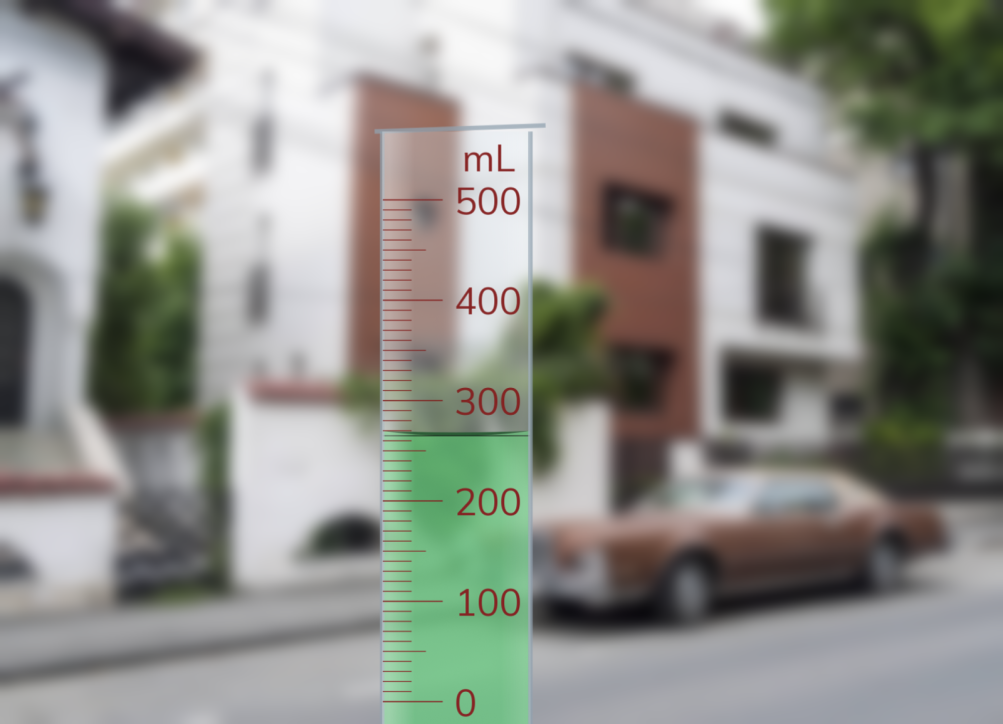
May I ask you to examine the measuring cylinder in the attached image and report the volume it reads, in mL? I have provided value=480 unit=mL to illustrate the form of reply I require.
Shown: value=265 unit=mL
